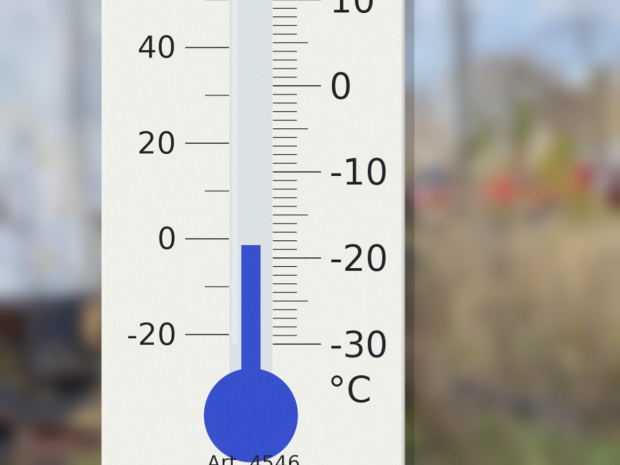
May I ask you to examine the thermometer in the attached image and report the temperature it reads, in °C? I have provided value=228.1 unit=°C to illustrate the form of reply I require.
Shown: value=-18.5 unit=°C
